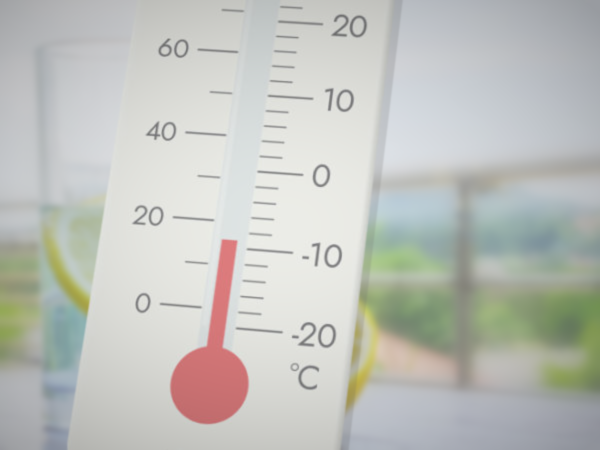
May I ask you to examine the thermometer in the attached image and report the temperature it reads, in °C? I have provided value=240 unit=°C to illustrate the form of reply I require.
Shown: value=-9 unit=°C
